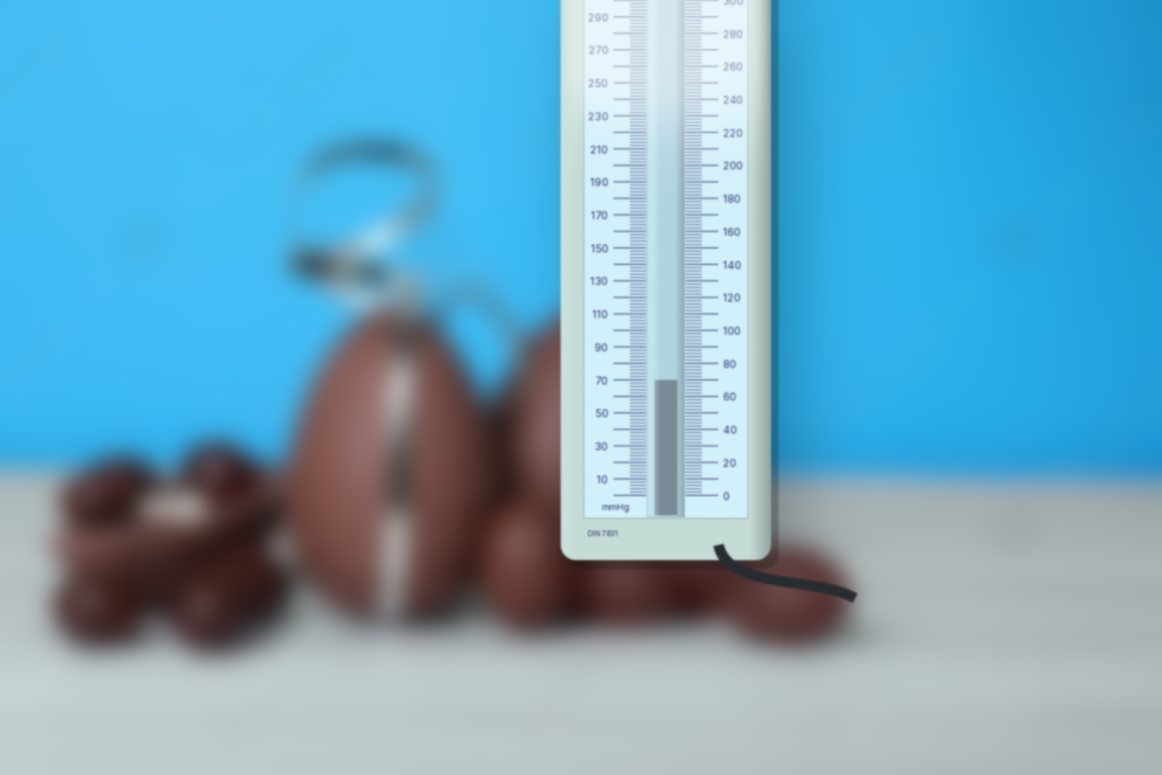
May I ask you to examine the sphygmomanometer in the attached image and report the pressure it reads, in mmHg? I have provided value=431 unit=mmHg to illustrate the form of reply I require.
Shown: value=70 unit=mmHg
